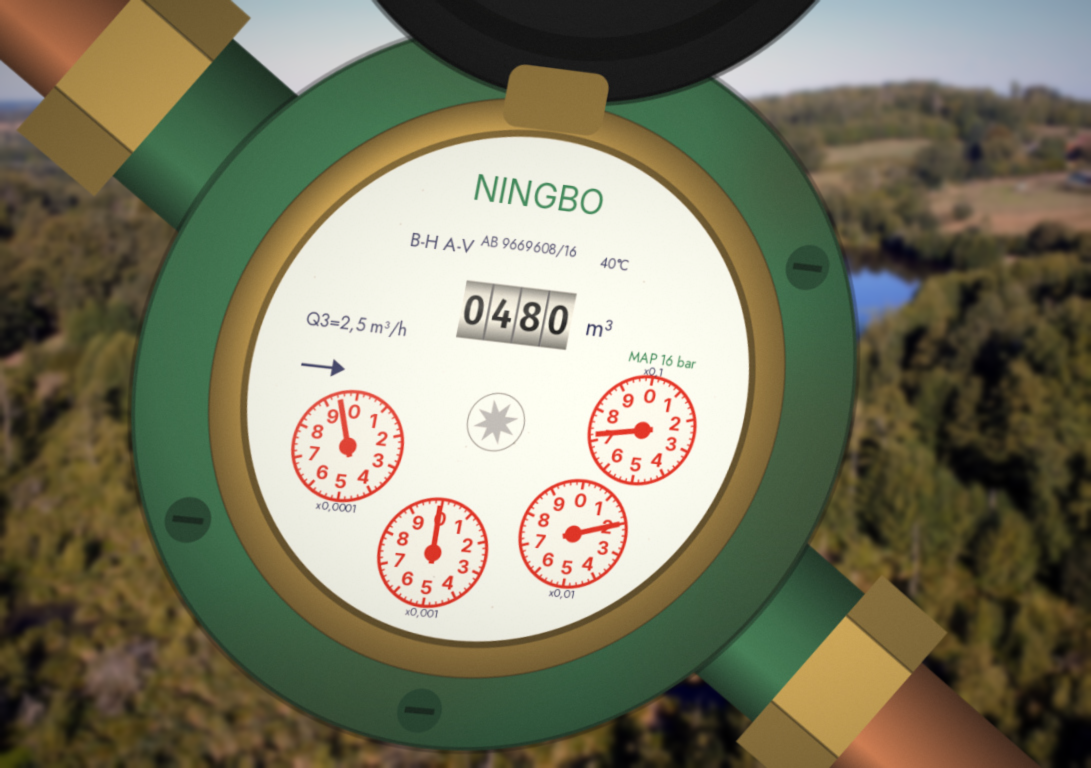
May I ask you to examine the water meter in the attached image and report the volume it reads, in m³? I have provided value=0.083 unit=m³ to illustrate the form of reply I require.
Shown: value=480.7199 unit=m³
